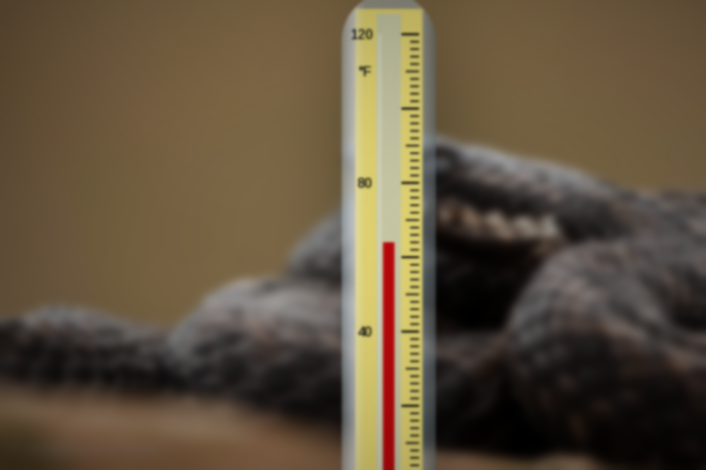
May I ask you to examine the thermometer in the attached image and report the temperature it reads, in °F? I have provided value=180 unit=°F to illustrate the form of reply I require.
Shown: value=64 unit=°F
